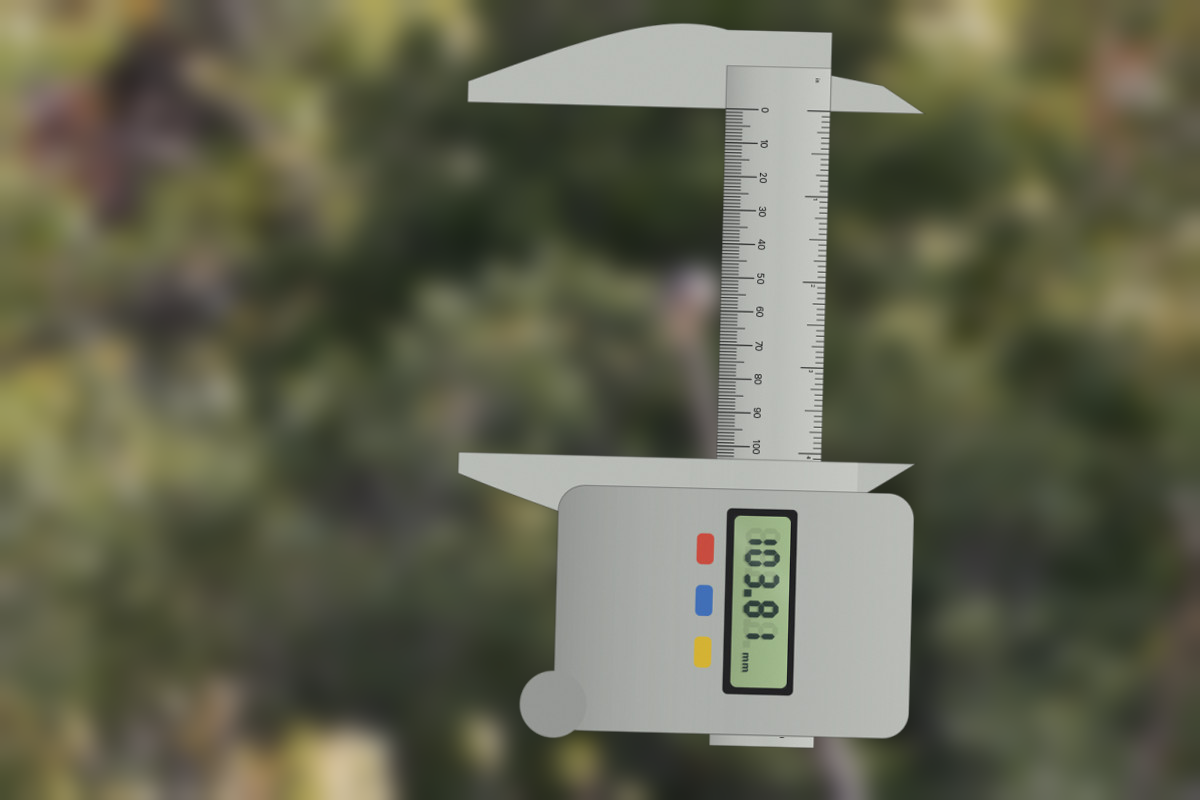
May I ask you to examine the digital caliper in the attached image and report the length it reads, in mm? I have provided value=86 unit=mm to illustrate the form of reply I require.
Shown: value=103.81 unit=mm
